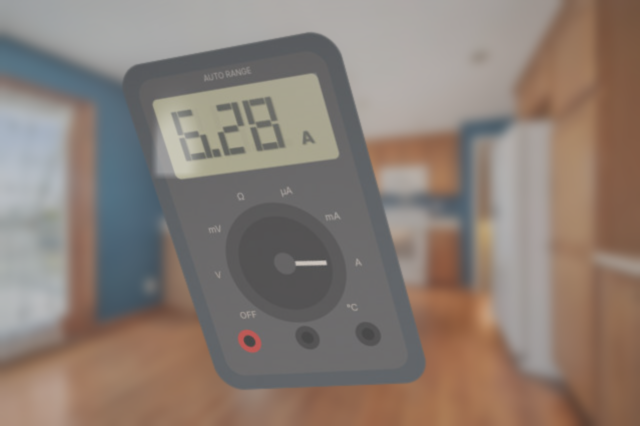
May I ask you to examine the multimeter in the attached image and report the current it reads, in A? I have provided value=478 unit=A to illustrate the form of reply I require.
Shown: value=6.28 unit=A
